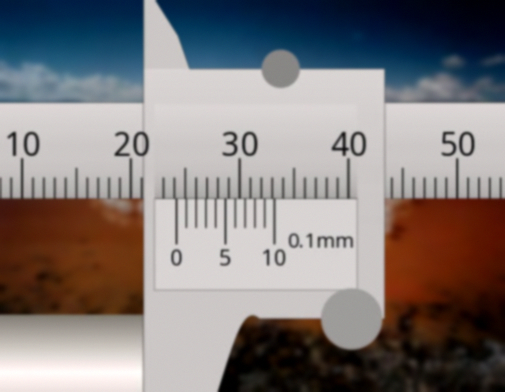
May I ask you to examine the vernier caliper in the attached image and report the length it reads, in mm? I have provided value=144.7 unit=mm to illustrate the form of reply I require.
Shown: value=24.2 unit=mm
